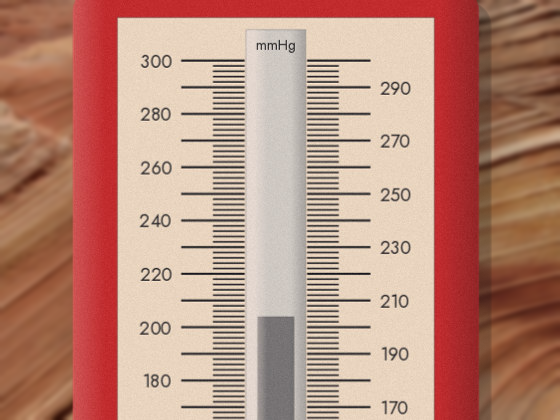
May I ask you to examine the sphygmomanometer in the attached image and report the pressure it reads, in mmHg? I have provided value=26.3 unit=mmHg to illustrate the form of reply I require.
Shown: value=204 unit=mmHg
